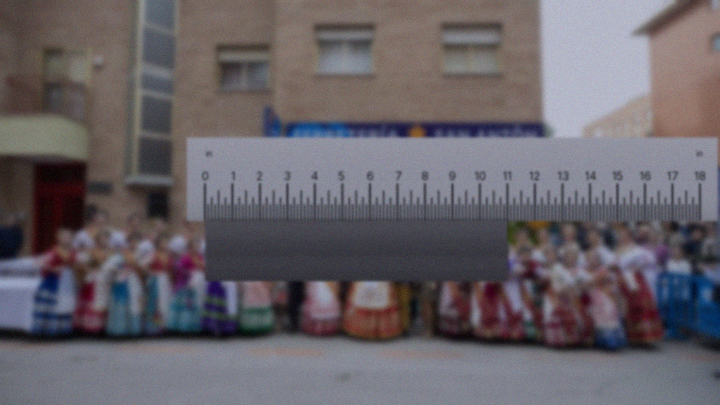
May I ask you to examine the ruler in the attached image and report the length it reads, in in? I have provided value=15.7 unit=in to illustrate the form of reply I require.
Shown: value=11 unit=in
